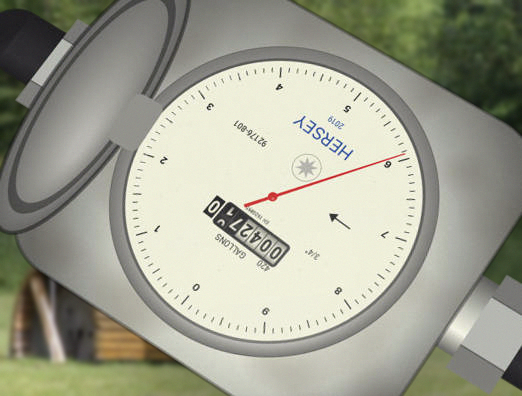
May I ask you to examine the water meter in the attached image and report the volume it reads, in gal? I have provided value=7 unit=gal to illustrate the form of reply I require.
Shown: value=42705.9 unit=gal
